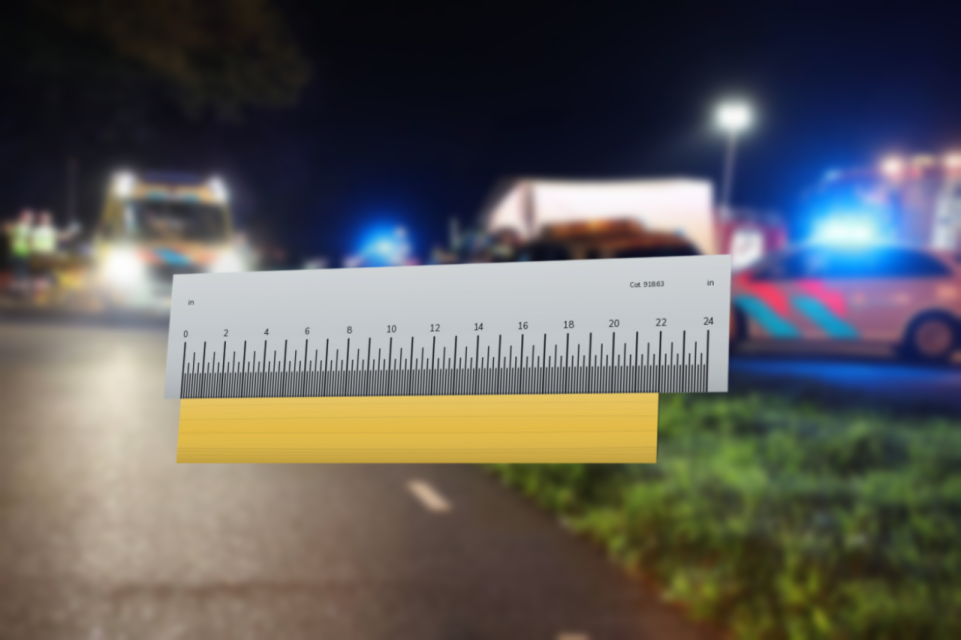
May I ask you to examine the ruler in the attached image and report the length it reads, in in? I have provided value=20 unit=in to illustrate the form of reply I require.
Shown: value=22 unit=in
